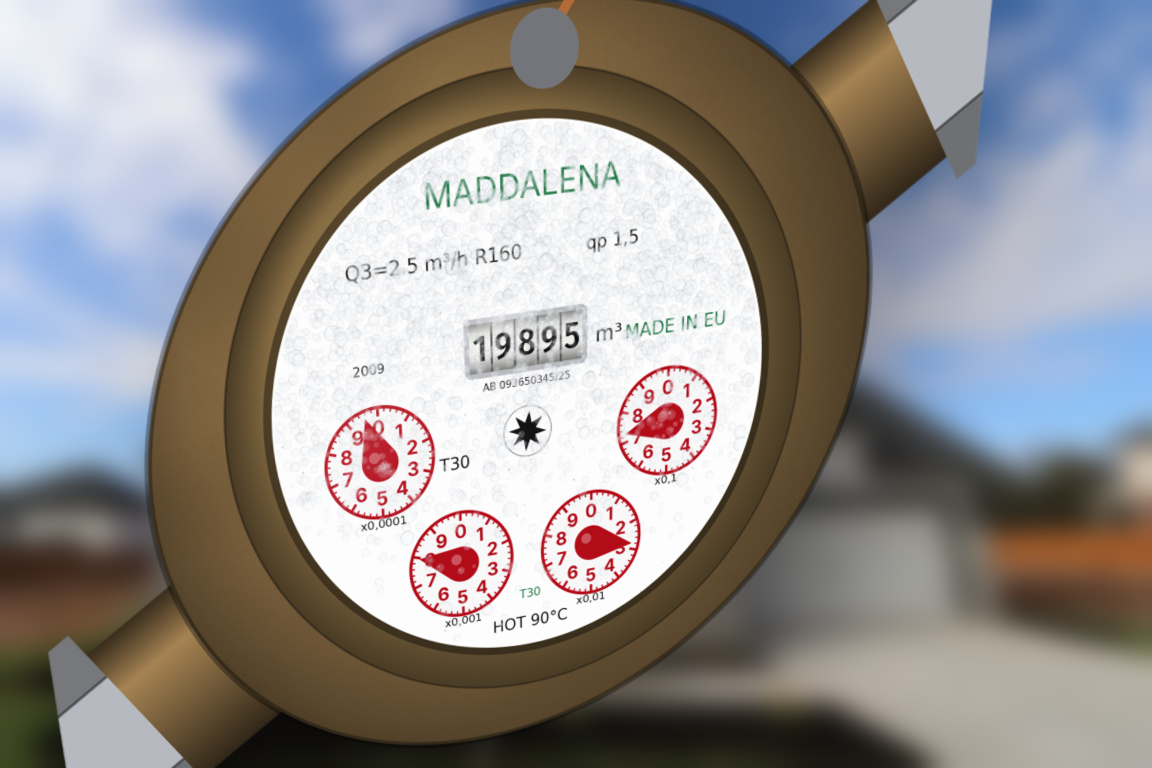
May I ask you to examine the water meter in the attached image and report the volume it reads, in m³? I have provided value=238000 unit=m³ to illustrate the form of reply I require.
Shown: value=19895.7279 unit=m³
